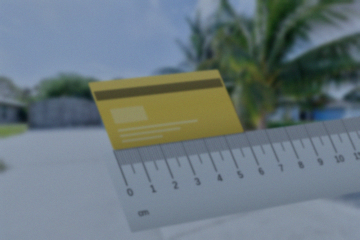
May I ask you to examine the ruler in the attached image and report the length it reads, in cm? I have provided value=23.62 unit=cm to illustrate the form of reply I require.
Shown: value=6 unit=cm
